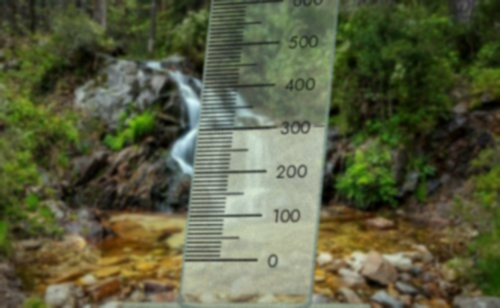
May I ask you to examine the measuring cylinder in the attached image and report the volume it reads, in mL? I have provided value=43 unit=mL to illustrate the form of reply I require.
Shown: value=300 unit=mL
